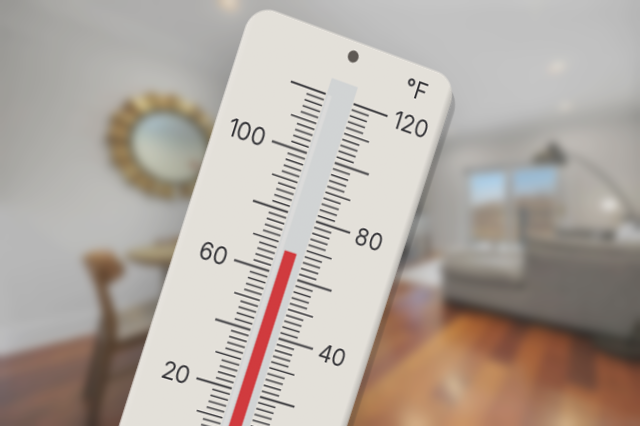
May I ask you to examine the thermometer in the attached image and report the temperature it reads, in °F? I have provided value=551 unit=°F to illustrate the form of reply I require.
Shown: value=68 unit=°F
